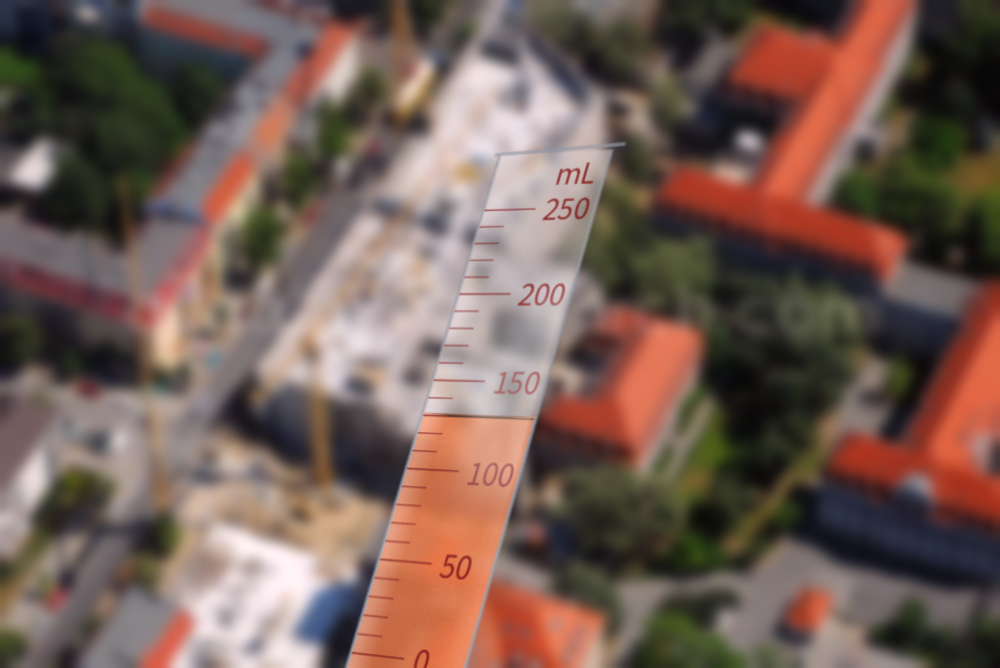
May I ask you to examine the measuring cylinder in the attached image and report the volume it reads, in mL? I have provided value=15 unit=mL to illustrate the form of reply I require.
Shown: value=130 unit=mL
